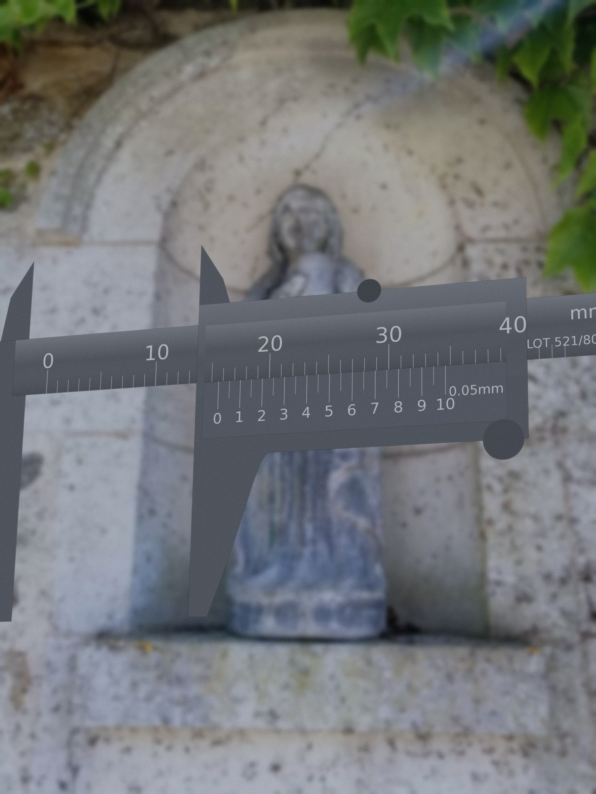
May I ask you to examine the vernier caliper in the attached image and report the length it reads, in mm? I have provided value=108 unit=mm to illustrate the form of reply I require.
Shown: value=15.6 unit=mm
